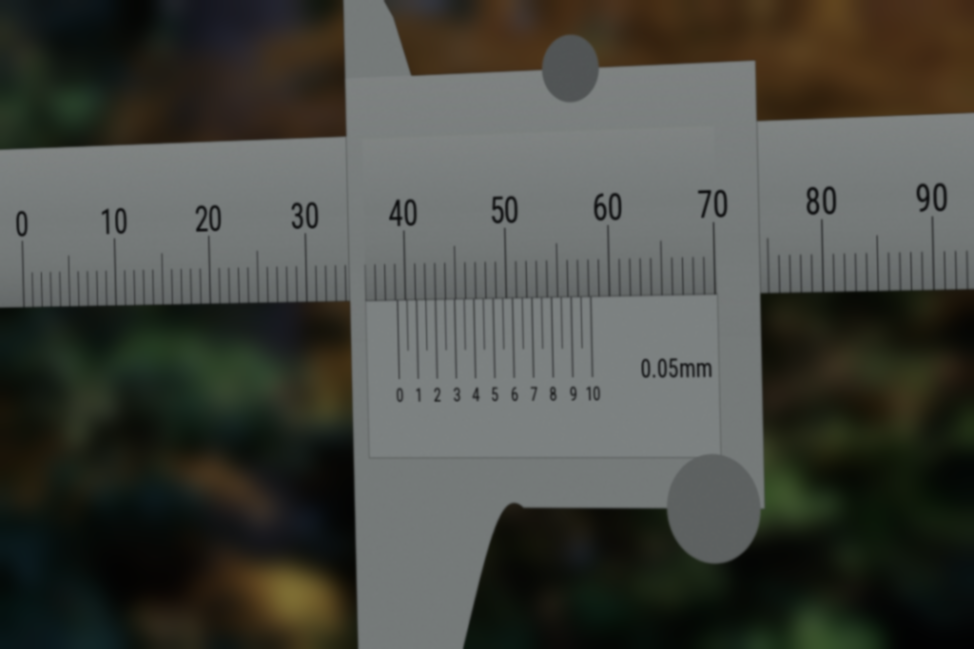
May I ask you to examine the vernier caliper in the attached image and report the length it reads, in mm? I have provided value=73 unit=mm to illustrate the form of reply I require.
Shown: value=39.2 unit=mm
